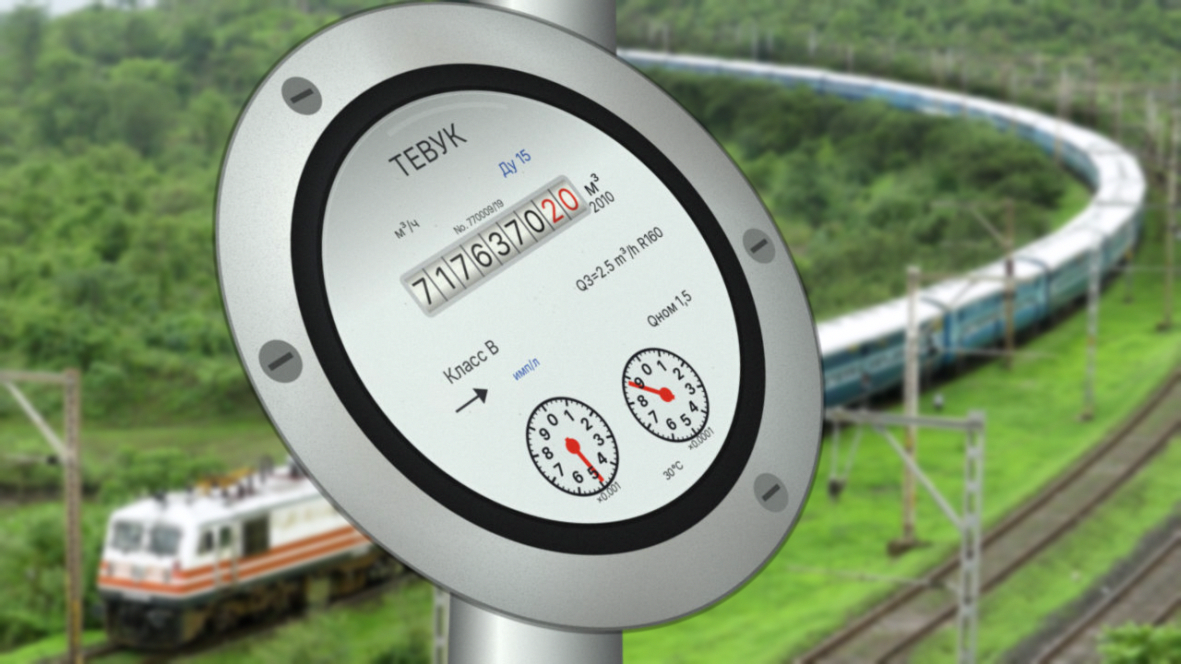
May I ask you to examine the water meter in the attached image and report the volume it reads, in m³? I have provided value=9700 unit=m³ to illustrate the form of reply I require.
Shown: value=7176370.2048 unit=m³
